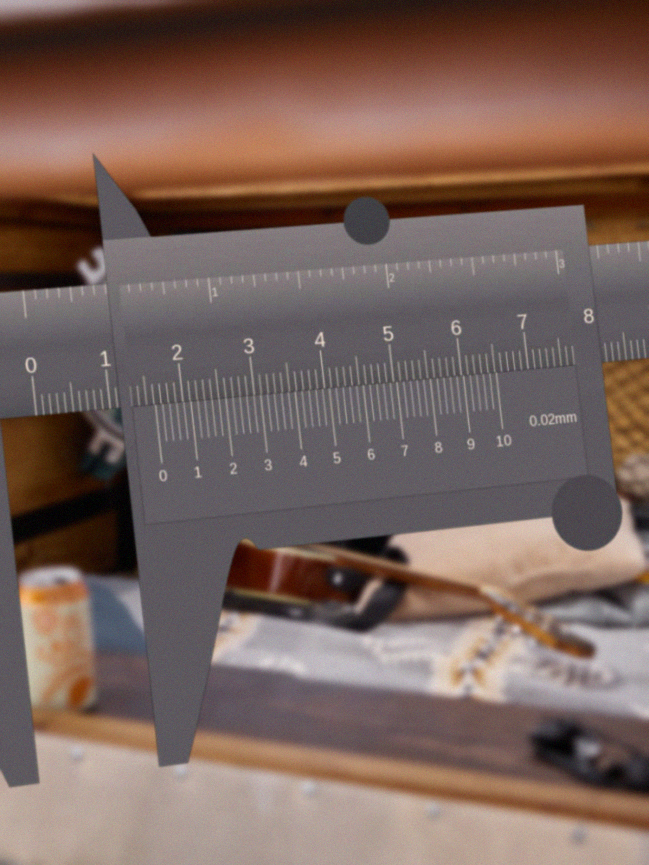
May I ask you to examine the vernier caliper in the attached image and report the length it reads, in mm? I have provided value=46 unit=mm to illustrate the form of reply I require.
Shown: value=16.2 unit=mm
